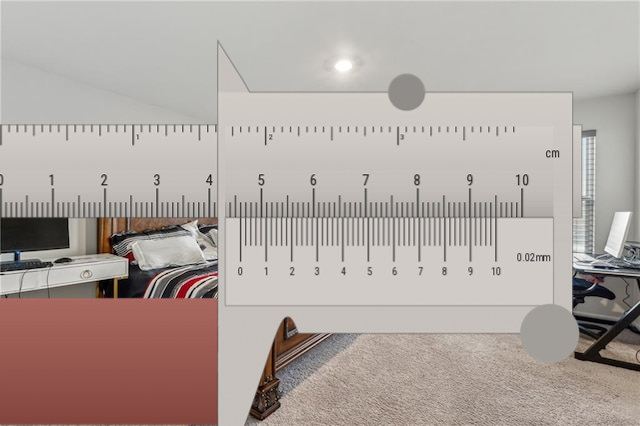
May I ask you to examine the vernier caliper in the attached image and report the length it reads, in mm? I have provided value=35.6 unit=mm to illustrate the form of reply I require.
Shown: value=46.0 unit=mm
